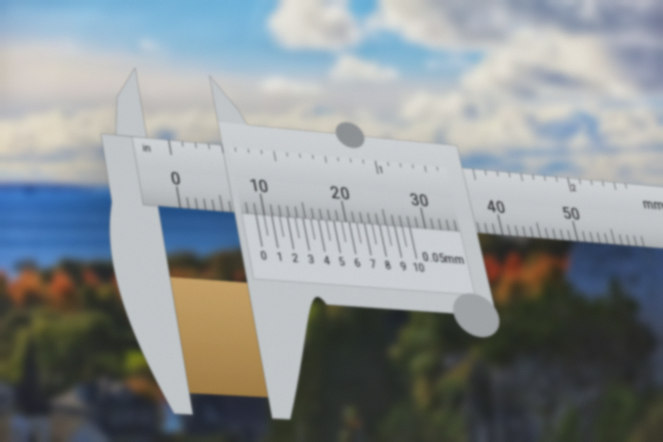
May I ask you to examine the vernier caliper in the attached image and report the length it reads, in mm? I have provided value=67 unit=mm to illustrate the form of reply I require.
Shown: value=9.0 unit=mm
